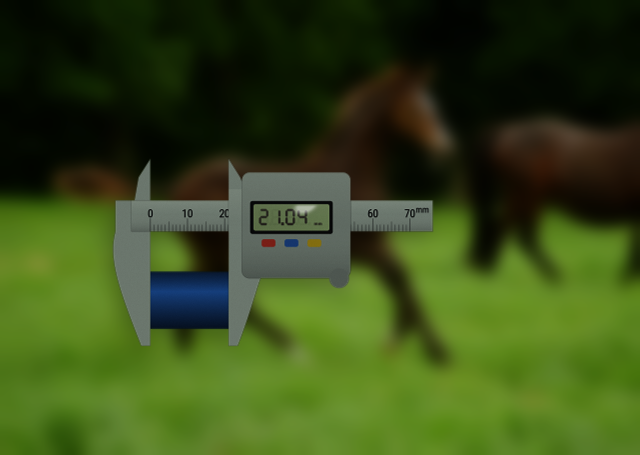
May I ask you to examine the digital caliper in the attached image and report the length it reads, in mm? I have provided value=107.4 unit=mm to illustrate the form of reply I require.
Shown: value=21.04 unit=mm
